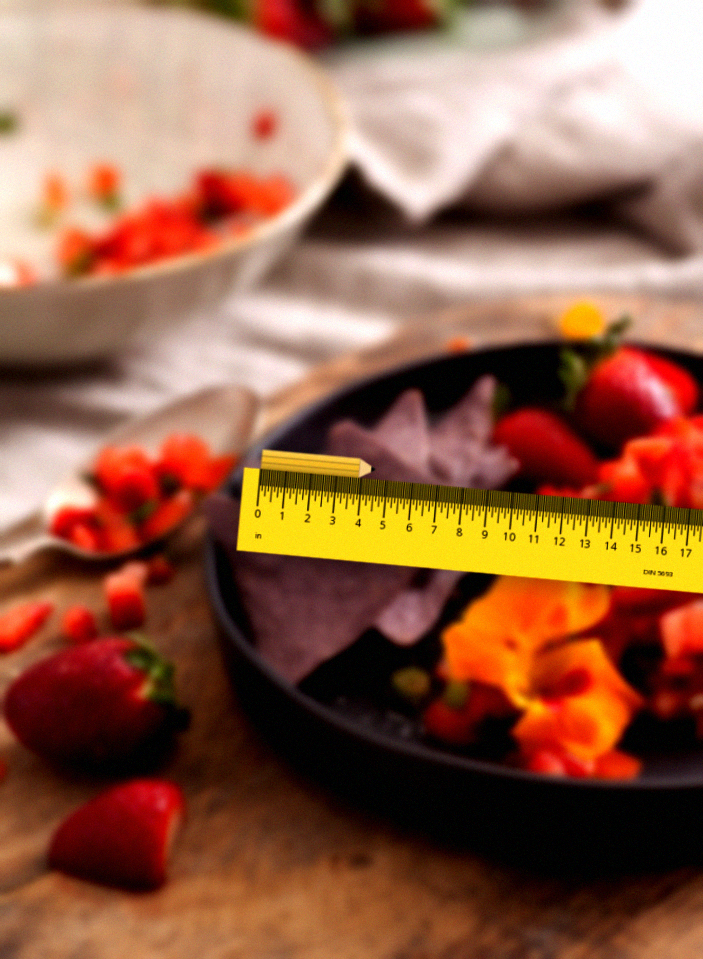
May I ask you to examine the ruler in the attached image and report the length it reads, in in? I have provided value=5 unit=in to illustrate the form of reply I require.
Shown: value=4.5 unit=in
